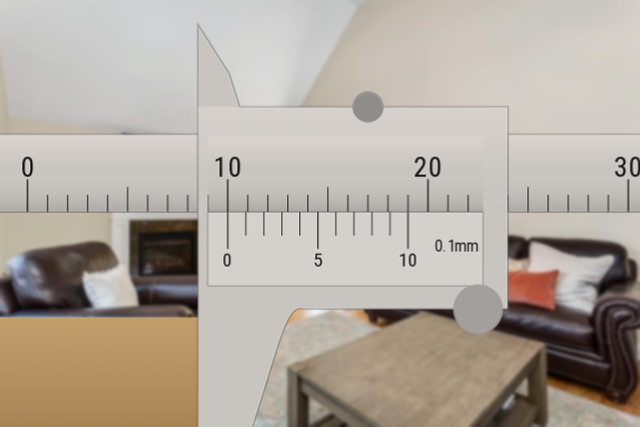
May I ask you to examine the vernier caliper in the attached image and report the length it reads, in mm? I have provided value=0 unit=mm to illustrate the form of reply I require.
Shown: value=10.0 unit=mm
